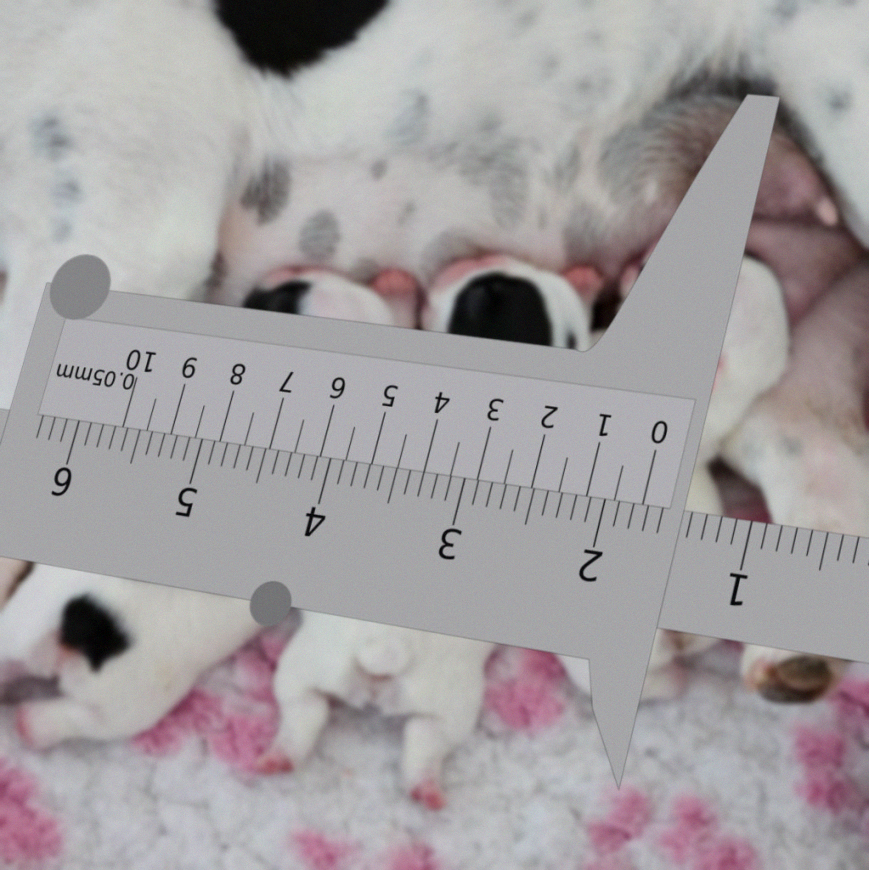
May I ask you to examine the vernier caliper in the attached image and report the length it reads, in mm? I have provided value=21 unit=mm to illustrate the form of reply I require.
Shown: value=17.4 unit=mm
